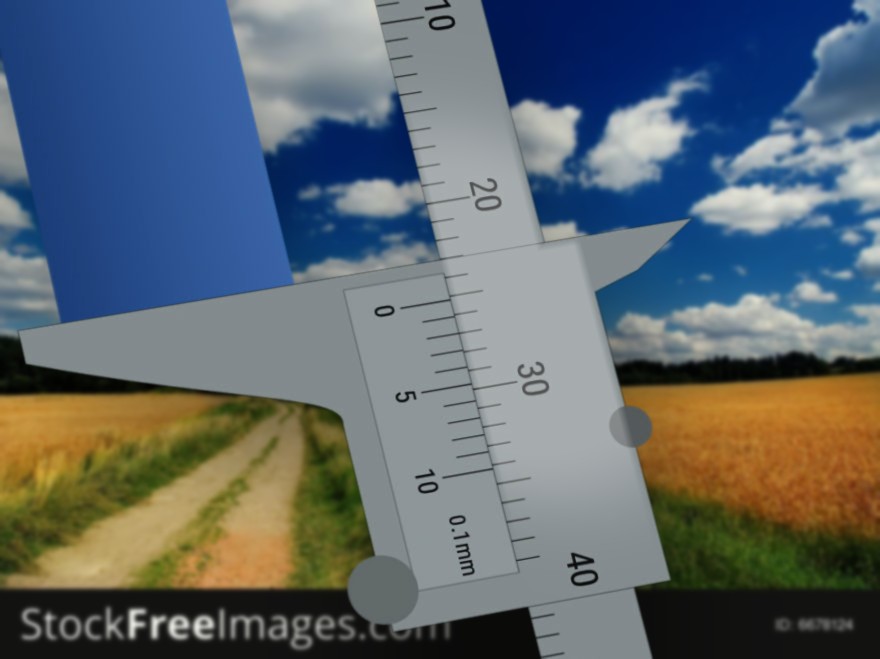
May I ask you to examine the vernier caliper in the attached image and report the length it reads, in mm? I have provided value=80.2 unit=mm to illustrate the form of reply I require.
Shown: value=25.2 unit=mm
